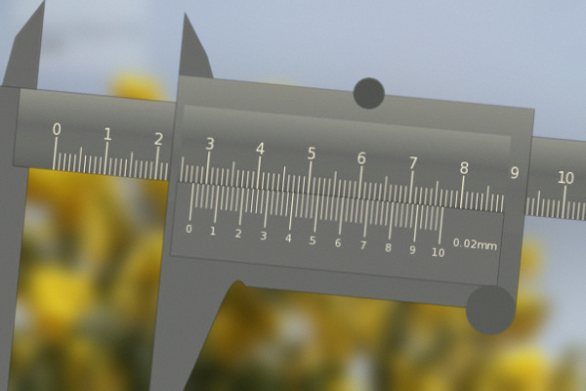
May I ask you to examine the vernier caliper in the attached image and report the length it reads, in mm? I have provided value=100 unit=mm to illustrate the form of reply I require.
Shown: value=27.5 unit=mm
